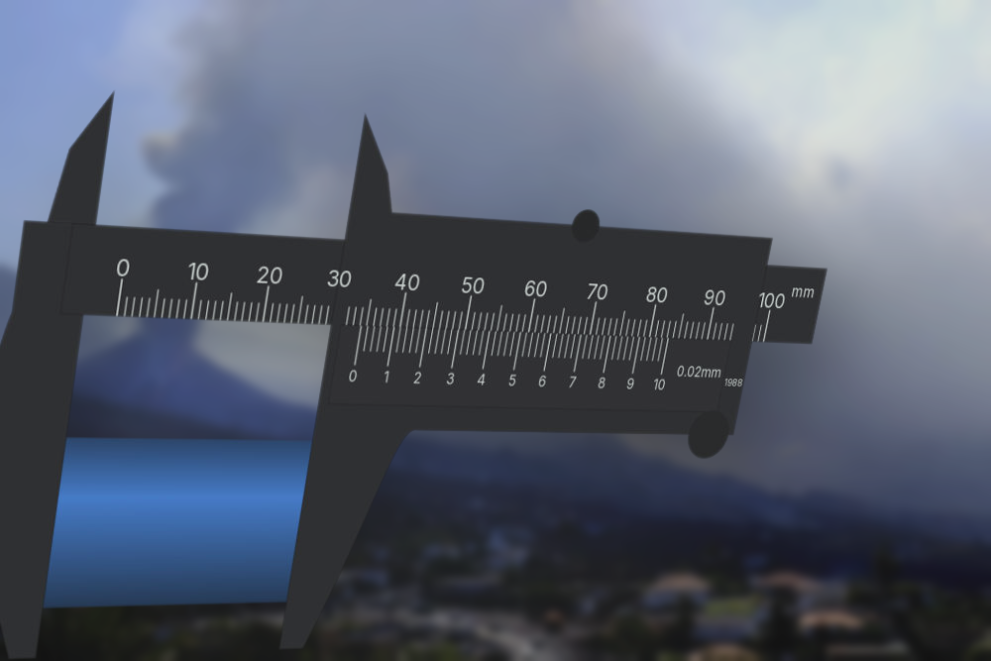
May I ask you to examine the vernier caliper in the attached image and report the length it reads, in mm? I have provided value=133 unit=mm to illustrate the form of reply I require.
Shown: value=34.2 unit=mm
